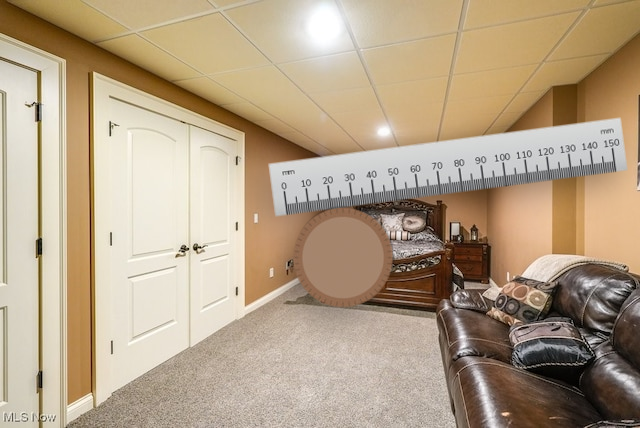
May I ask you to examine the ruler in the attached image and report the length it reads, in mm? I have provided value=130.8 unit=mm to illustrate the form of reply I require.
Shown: value=45 unit=mm
